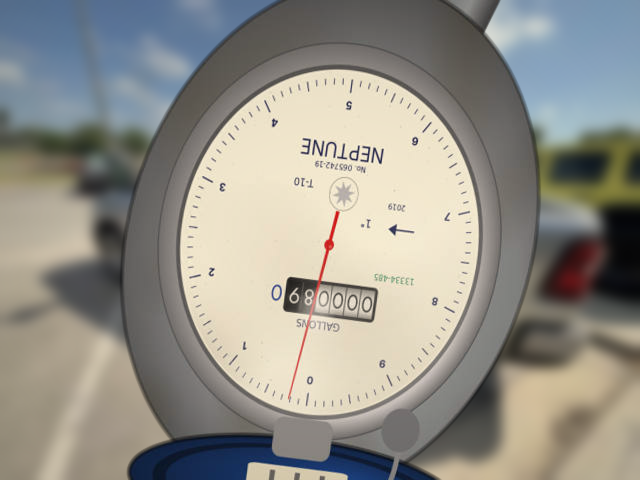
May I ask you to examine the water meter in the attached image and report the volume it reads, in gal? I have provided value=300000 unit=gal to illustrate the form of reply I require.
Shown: value=890.2 unit=gal
